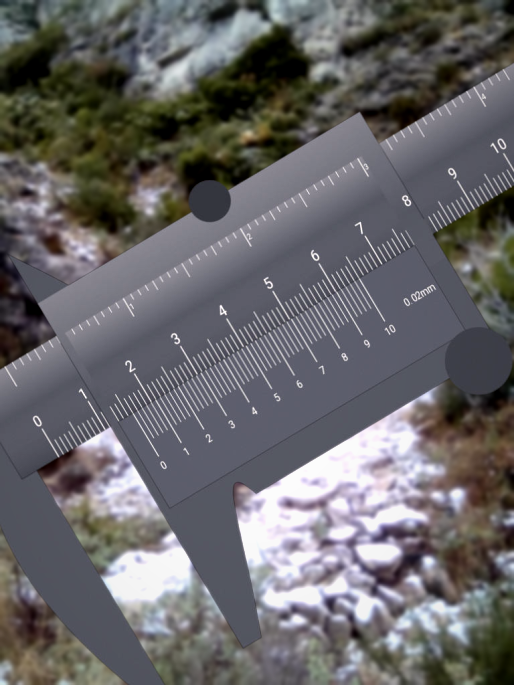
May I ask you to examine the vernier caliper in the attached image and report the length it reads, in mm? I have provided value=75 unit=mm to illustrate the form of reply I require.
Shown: value=16.0 unit=mm
